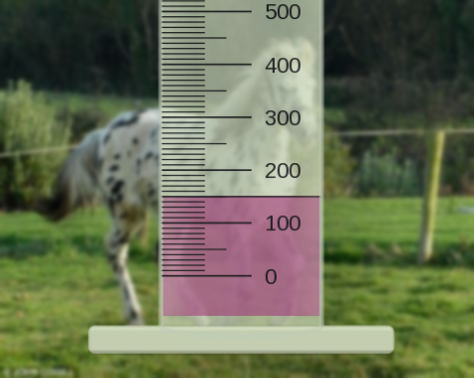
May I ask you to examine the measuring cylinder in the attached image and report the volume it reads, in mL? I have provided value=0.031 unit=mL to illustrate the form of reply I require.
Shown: value=150 unit=mL
